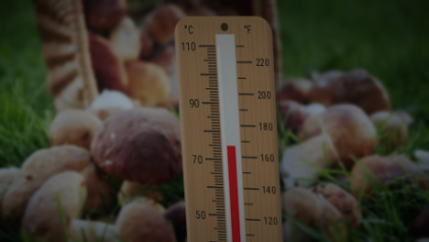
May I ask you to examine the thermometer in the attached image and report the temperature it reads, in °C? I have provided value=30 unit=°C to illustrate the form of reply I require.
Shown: value=75 unit=°C
